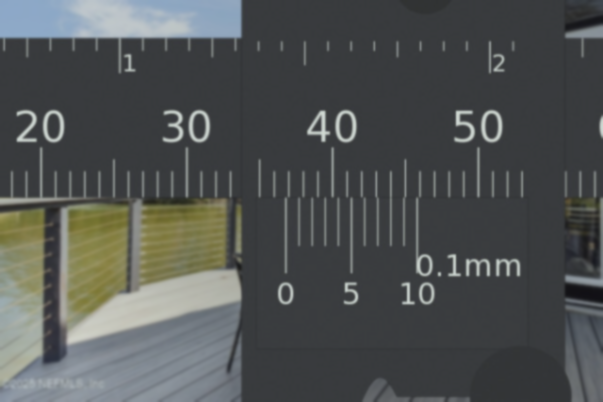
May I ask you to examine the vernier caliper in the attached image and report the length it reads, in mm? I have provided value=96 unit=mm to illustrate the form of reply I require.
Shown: value=36.8 unit=mm
